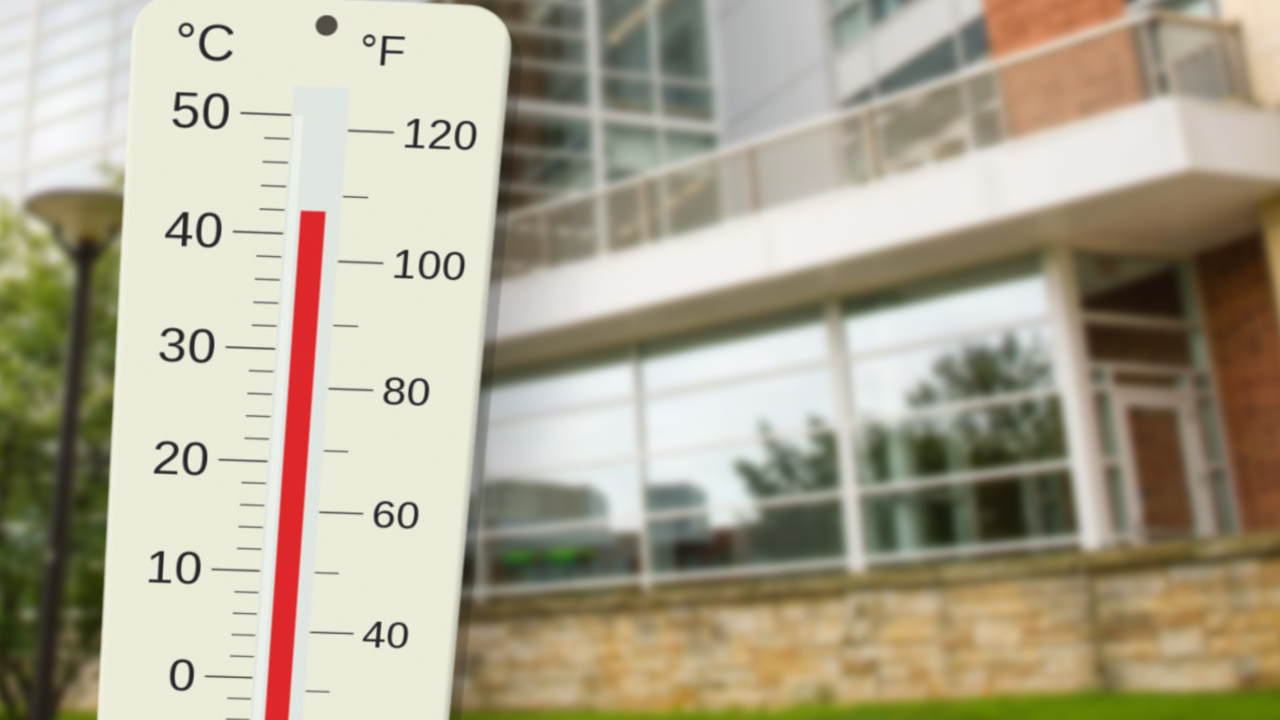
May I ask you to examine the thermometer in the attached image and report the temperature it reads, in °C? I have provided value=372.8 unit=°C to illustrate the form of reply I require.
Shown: value=42 unit=°C
